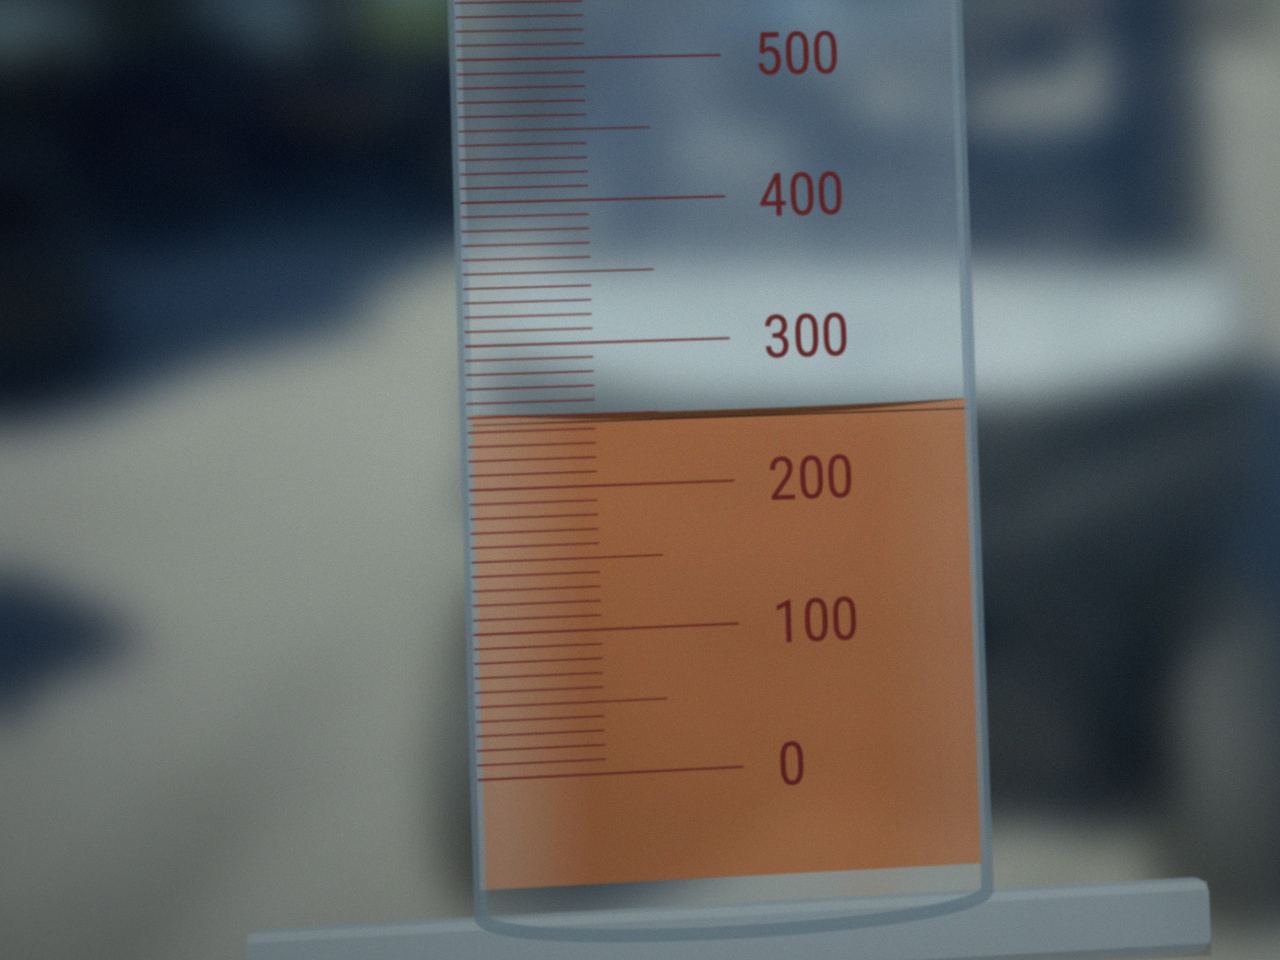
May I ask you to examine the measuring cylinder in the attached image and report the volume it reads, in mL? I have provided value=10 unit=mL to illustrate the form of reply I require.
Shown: value=245 unit=mL
